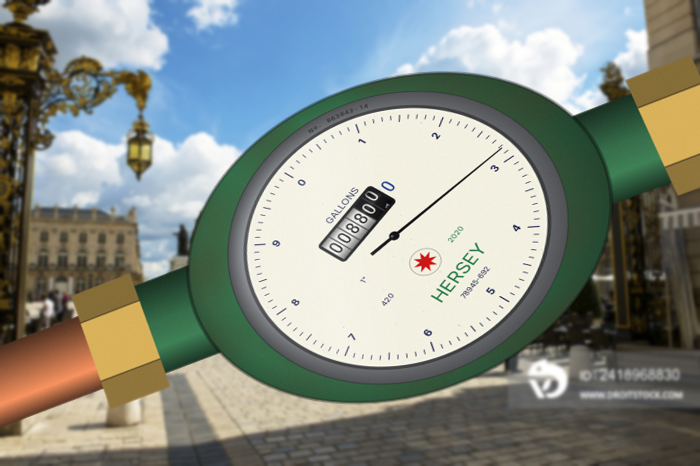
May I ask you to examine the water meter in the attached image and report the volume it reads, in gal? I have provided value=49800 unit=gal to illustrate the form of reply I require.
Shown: value=88002.8 unit=gal
